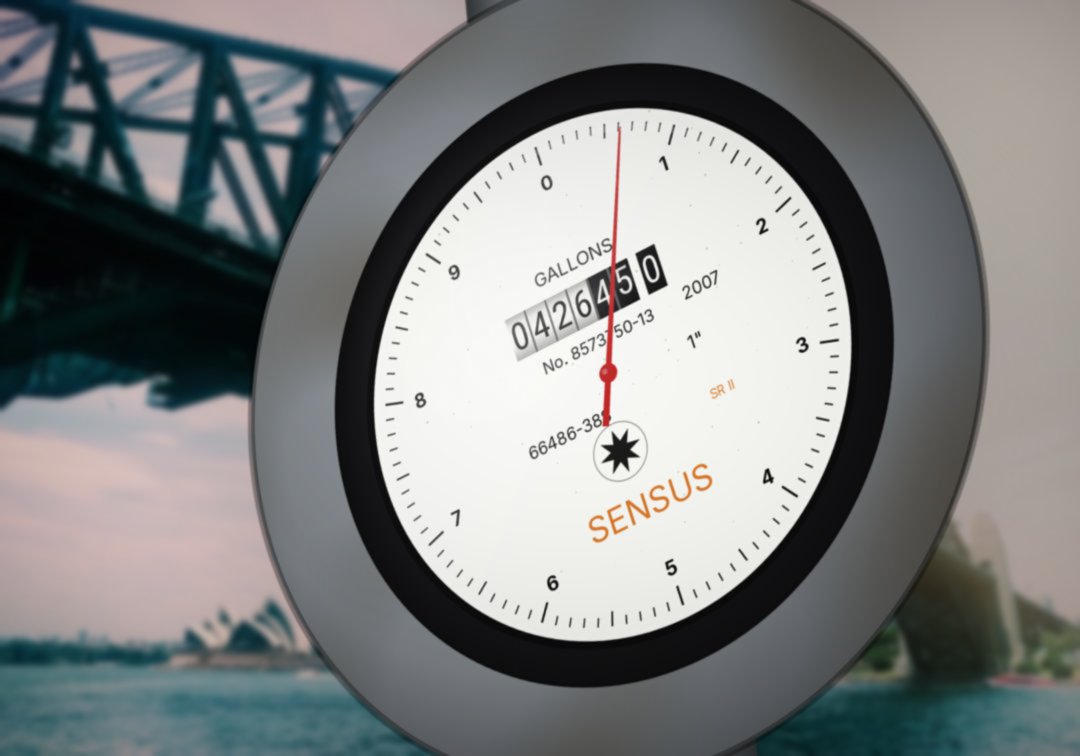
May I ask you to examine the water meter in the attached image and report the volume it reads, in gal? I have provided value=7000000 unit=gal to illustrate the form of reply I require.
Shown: value=426450.6 unit=gal
